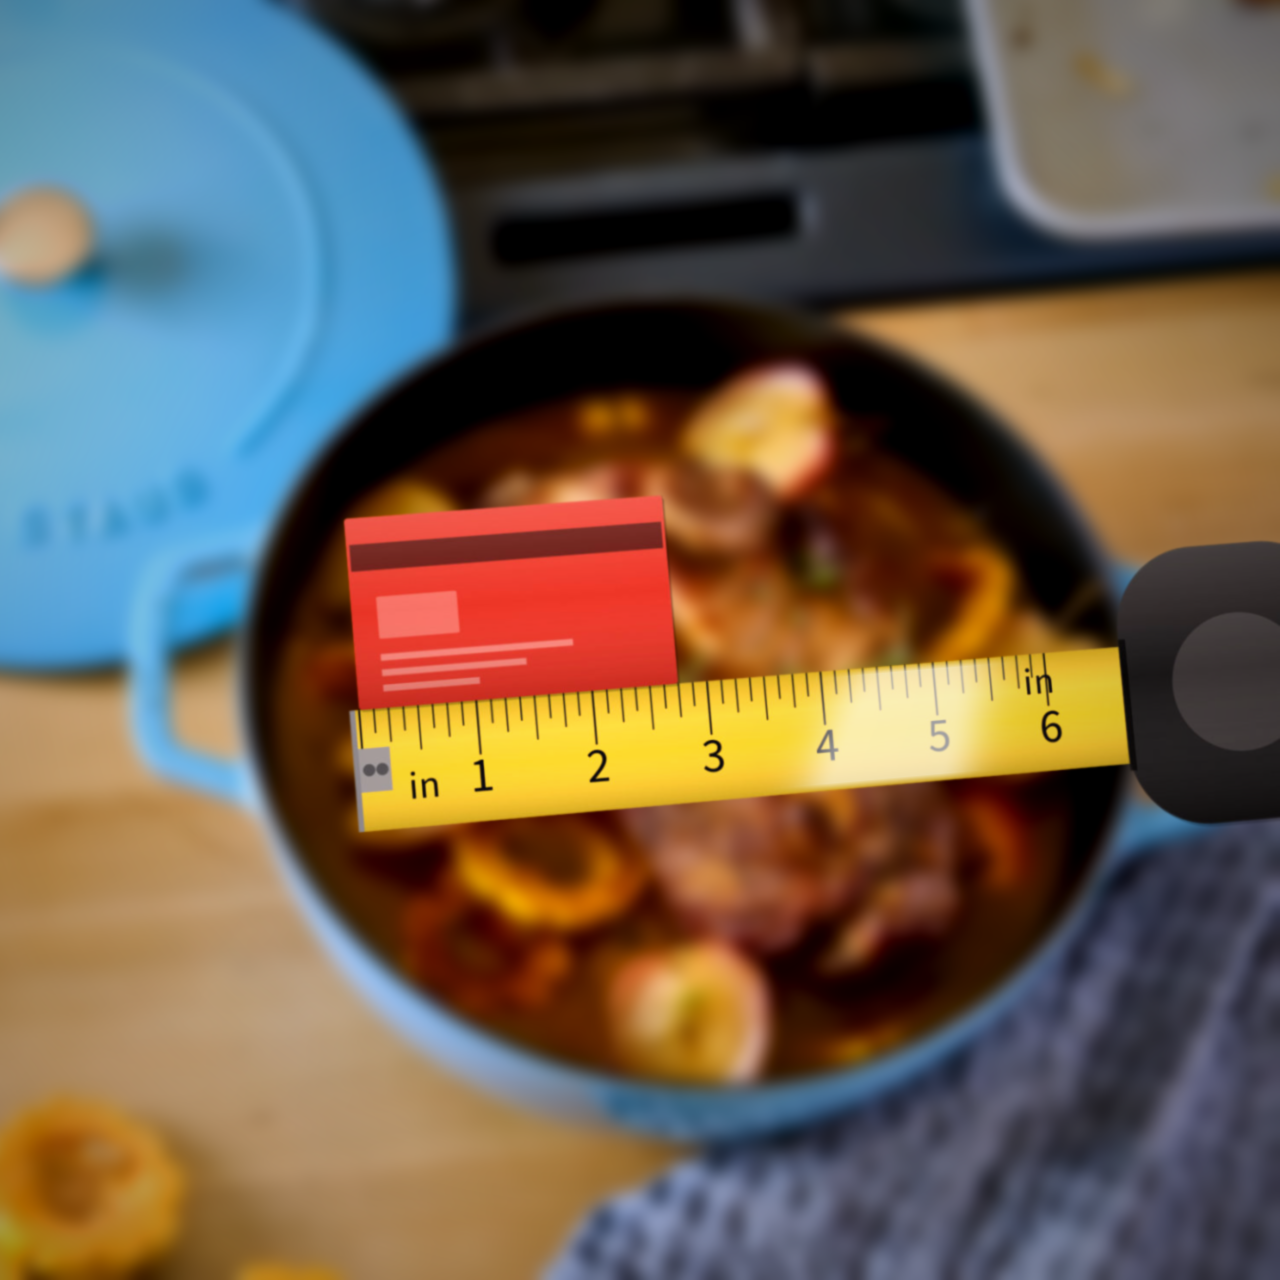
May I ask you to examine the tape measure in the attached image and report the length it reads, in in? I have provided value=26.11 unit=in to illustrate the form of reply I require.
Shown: value=2.75 unit=in
